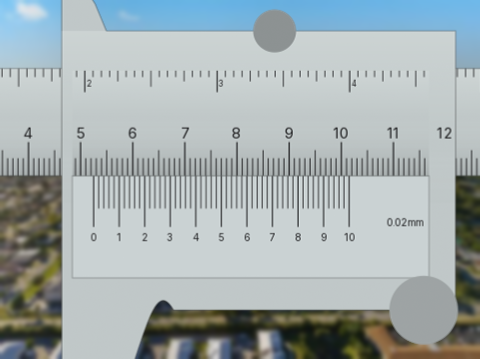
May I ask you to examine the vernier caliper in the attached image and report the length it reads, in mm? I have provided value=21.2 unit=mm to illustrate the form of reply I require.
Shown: value=52.5 unit=mm
